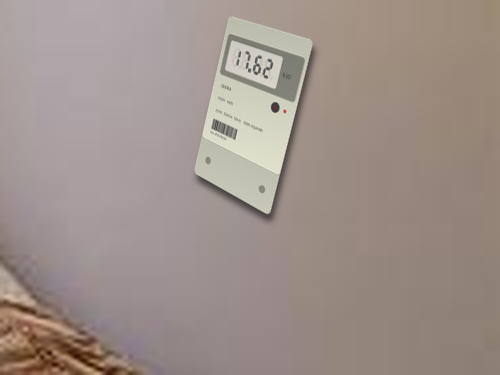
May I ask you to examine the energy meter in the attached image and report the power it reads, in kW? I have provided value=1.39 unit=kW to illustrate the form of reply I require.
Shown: value=17.62 unit=kW
